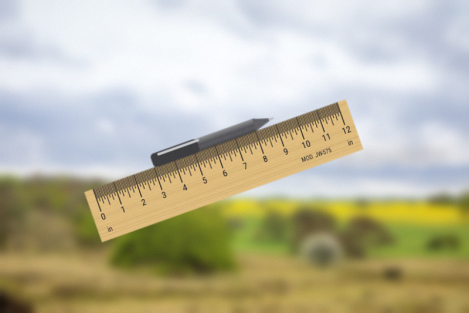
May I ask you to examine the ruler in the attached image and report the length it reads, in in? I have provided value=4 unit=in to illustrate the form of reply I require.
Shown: value=6 unit=in
